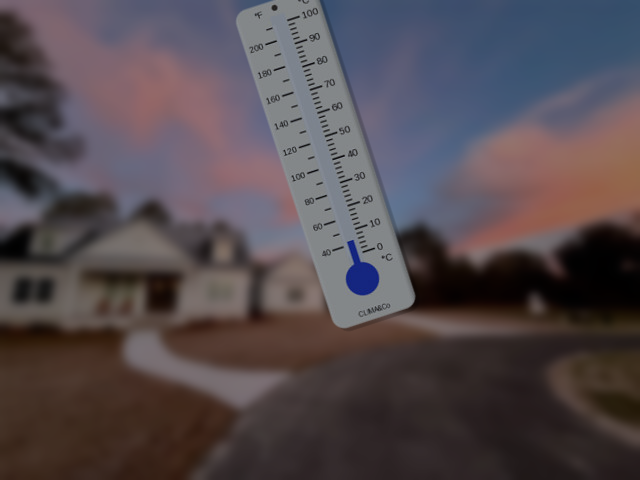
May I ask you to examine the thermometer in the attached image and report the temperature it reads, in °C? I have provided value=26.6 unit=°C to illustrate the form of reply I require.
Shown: value=6 unit=°C
